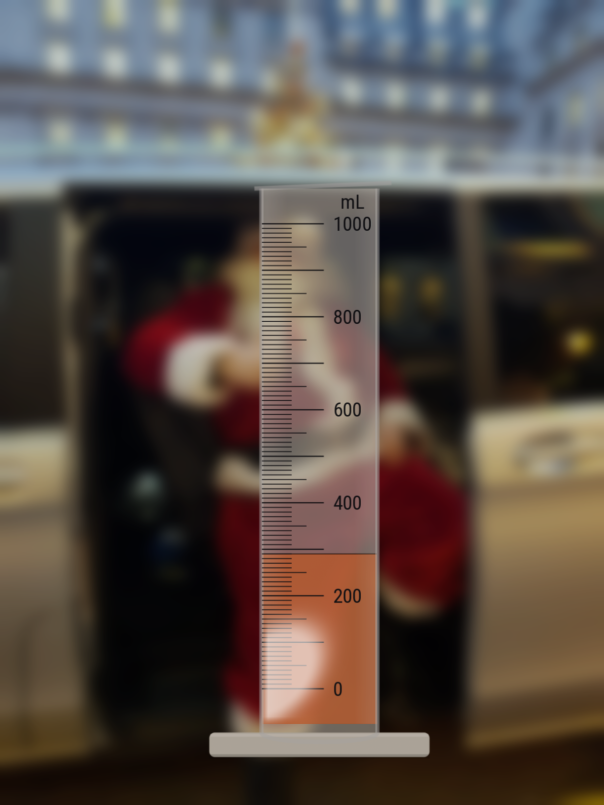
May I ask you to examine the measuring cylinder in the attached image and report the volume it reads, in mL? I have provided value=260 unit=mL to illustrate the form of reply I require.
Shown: value=290 unit=mL
